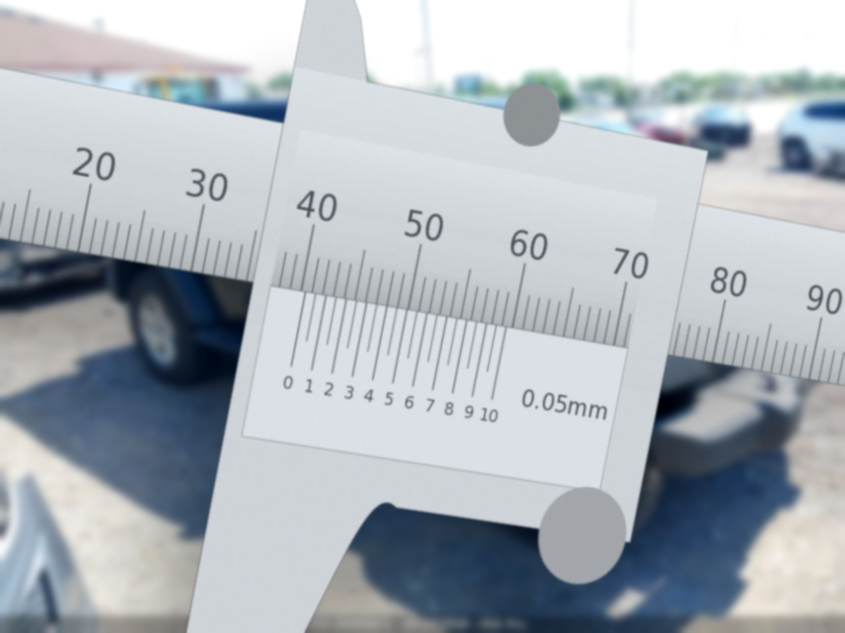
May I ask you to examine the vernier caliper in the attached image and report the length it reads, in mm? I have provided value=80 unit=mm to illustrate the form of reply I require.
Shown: value=40.4 unit=mm
